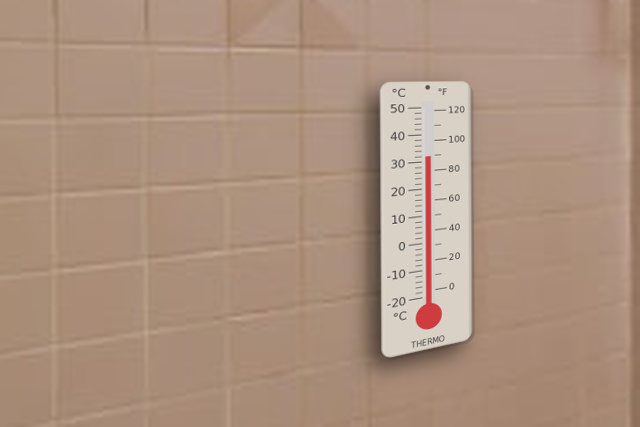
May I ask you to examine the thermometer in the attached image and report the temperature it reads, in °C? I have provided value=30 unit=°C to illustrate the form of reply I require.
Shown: value=32 unit=°C
